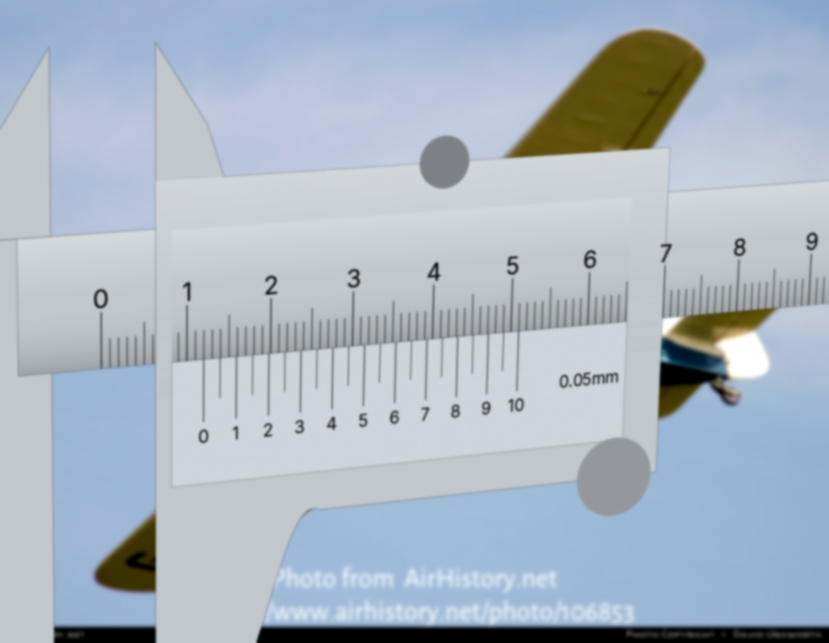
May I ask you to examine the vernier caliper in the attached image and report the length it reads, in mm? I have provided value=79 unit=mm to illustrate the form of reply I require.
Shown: value=12.0 unit=mm
